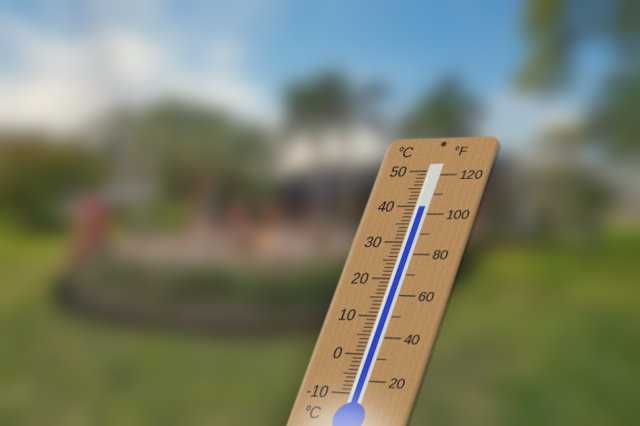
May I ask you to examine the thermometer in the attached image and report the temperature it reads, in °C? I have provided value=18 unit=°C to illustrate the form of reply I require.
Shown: value=40 unit=°C
